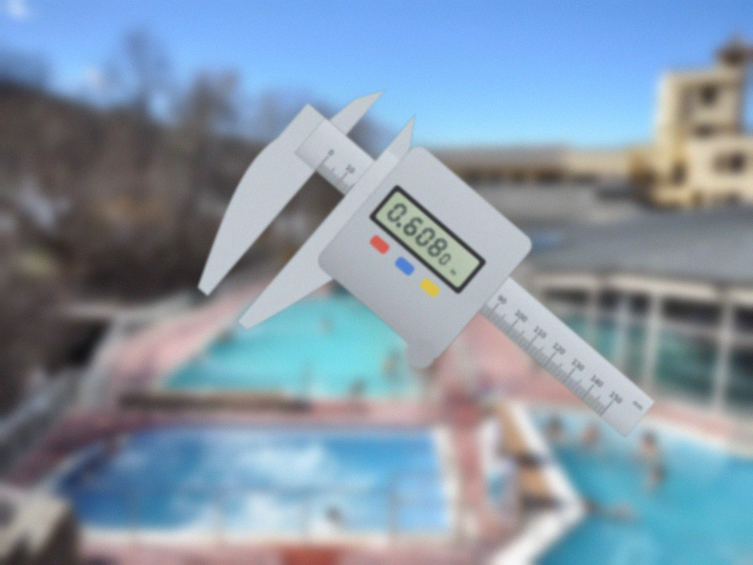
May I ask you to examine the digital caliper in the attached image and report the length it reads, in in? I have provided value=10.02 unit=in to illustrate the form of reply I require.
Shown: value=0.6080 unit=in
